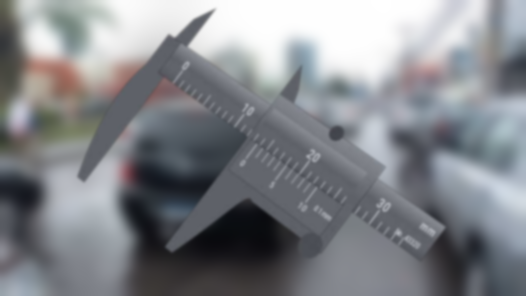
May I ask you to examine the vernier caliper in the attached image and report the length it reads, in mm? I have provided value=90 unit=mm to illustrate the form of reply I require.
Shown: value=13.6 unit=mm
